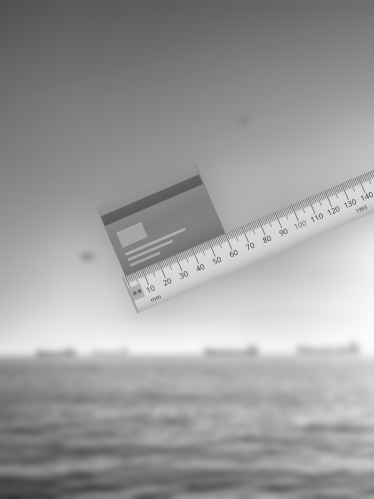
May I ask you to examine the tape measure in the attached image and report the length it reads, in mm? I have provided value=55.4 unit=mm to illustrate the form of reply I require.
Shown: value=60 unit=mm
